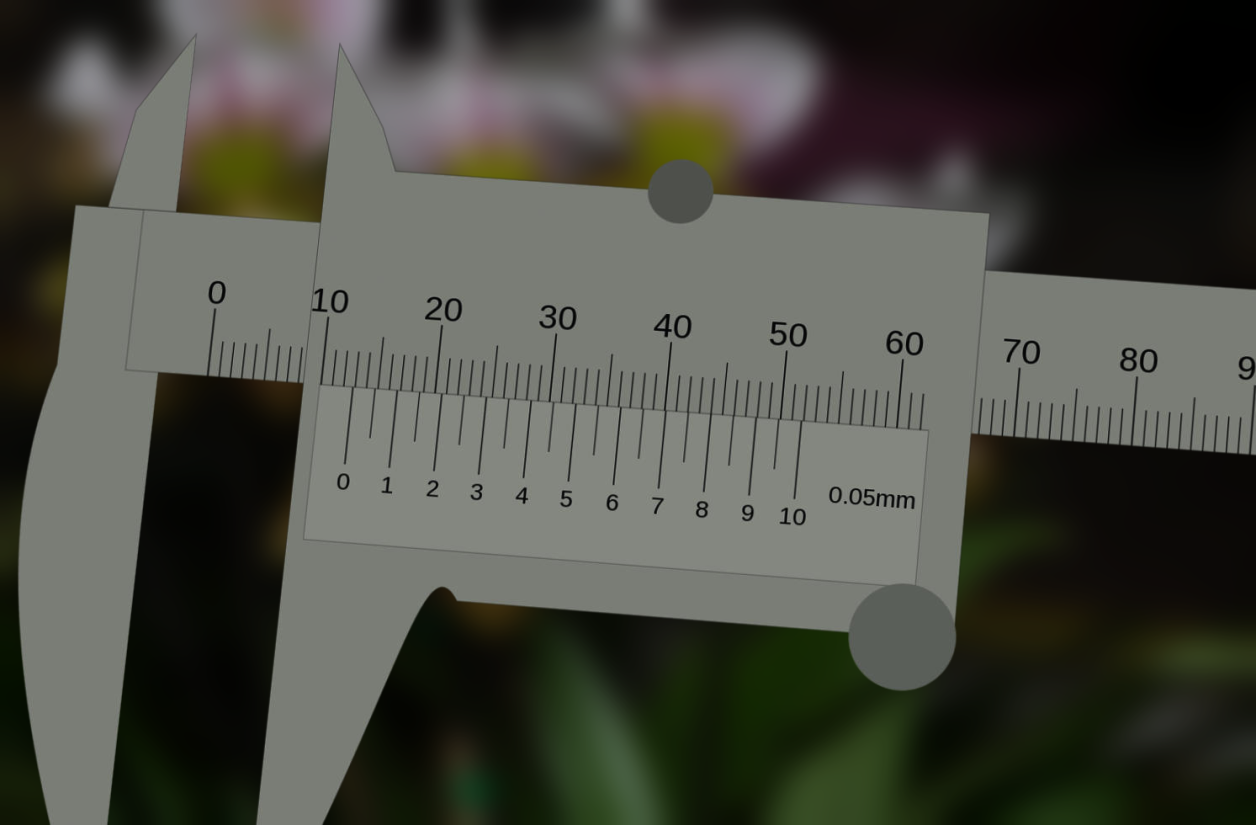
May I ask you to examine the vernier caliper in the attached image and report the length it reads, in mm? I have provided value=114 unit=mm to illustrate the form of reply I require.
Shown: value=12.8 unit=mm
